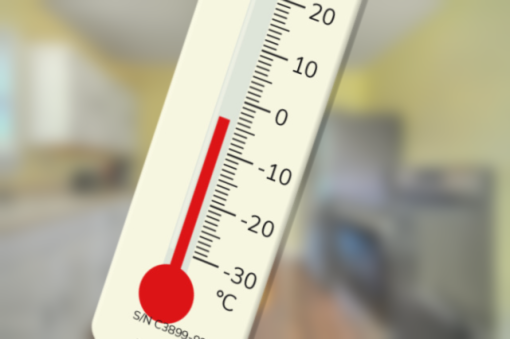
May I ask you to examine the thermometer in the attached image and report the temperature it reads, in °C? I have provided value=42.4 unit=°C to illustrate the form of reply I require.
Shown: value=-4 unit=°C
